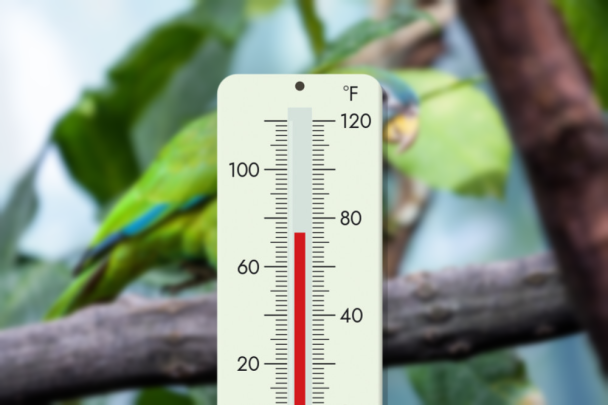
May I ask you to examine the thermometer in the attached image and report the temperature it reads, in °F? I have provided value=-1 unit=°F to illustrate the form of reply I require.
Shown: value=74 unit=°F
